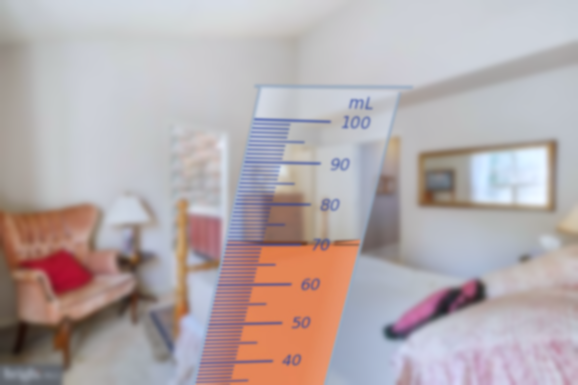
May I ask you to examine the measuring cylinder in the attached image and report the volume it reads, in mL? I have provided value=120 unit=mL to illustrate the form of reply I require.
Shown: value=70 unit=mL
